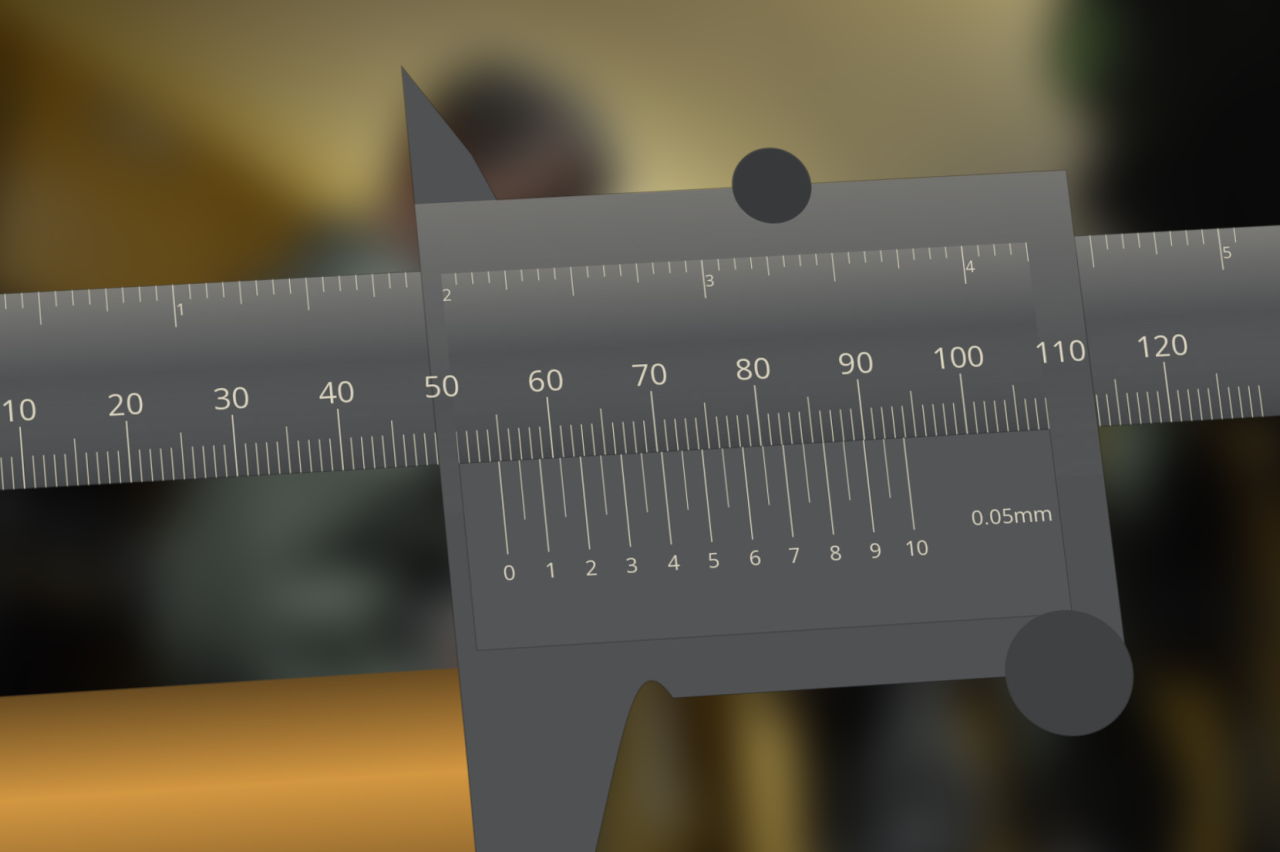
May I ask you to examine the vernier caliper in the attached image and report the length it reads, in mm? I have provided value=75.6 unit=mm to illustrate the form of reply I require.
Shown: value=54.8 unit=mm
